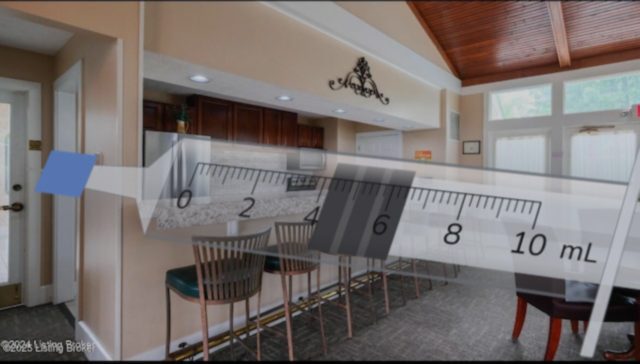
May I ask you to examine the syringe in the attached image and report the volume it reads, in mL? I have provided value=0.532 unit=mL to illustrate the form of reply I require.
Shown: value=4.2 unit=mL
